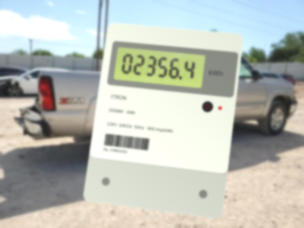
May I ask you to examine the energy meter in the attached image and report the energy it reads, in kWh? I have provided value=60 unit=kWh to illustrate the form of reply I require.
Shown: value=2356.4 unit=kWh
